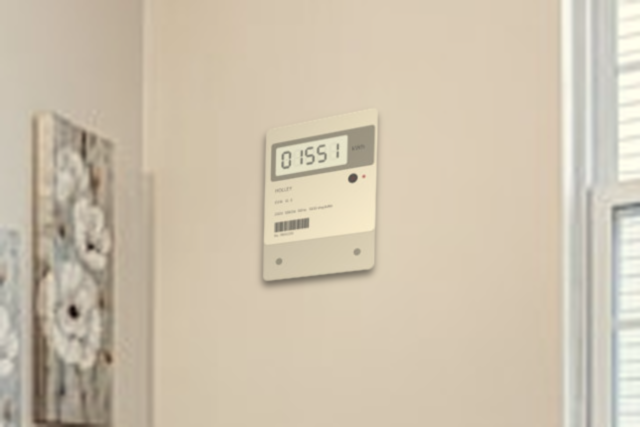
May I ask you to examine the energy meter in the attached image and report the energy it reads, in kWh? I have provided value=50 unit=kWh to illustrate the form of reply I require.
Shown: value=1551 unit=kWh
